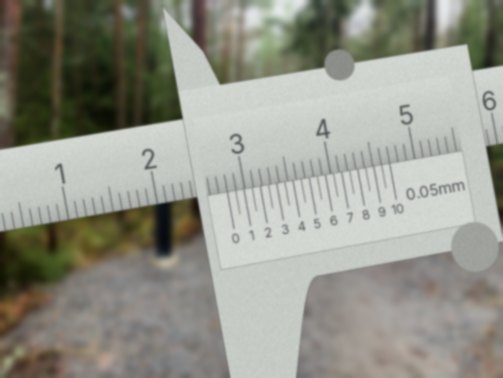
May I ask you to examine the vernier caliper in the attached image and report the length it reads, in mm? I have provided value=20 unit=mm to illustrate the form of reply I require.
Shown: value=28.0 unit=mm
